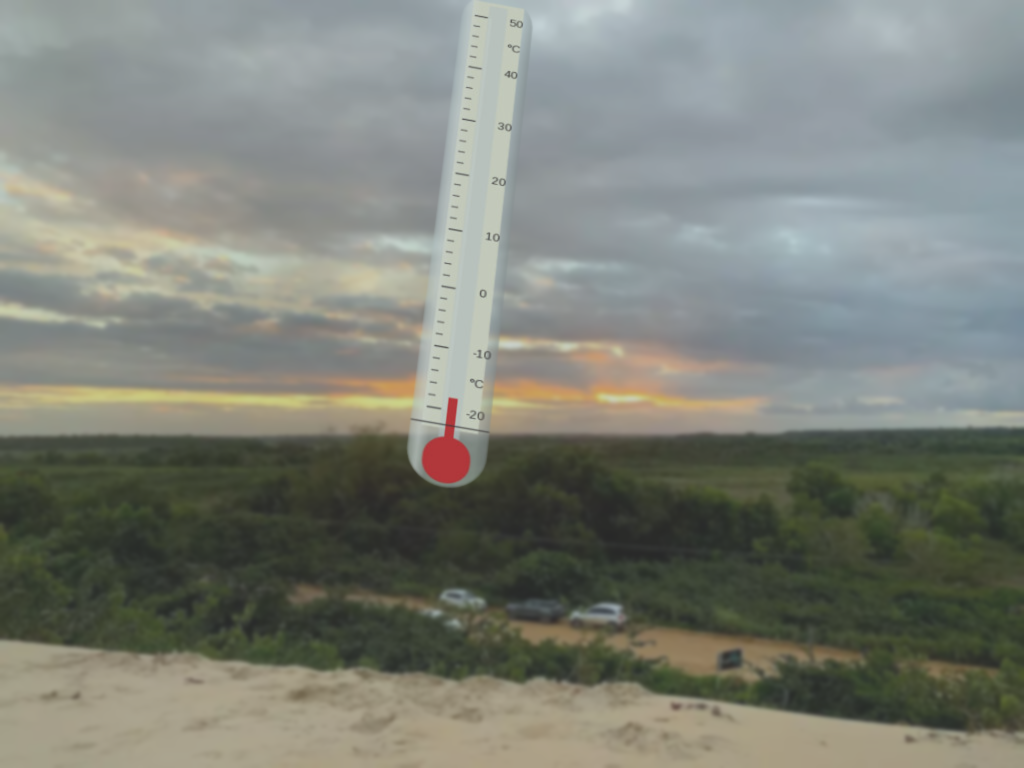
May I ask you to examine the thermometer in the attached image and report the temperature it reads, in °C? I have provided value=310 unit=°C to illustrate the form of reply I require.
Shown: value=-18 unit=°C
